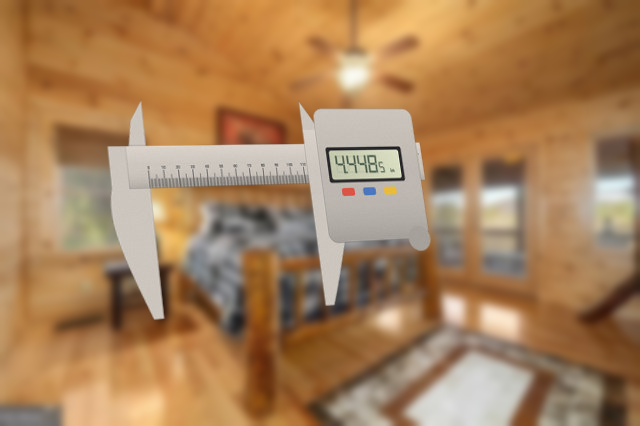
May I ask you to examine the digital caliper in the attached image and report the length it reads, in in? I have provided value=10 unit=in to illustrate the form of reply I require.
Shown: value=4.4485 unit=in
